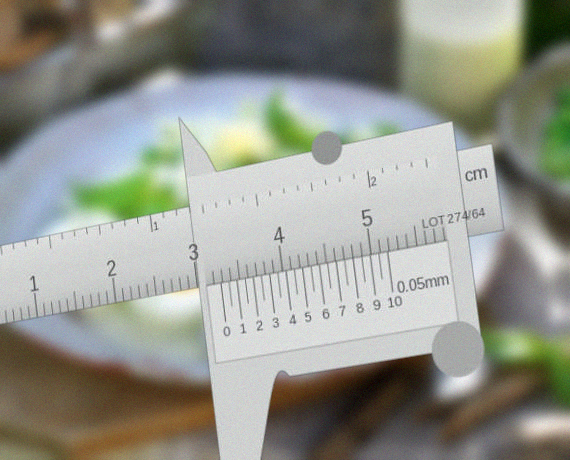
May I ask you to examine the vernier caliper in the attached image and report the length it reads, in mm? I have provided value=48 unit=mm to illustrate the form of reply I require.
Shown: value=32.8 unit=mm
